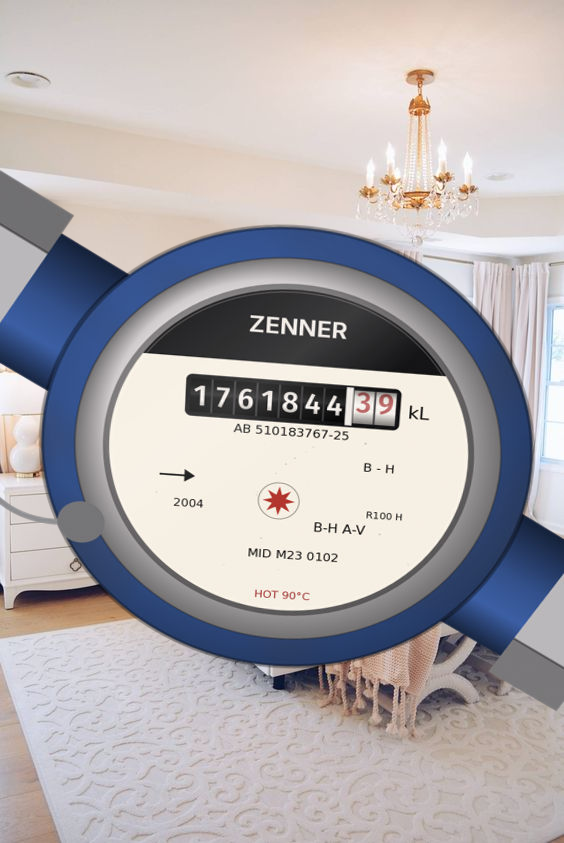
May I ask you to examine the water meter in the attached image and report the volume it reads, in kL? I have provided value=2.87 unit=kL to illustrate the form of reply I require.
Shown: value=1761844.39 unit=kL
